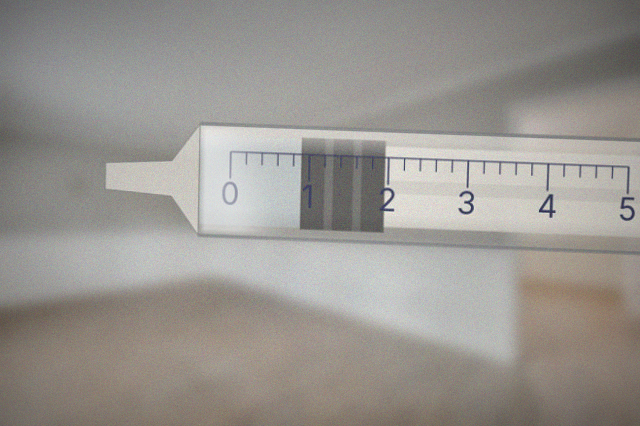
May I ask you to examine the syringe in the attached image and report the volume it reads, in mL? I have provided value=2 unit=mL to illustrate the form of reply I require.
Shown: value=0.9 unit=mL
